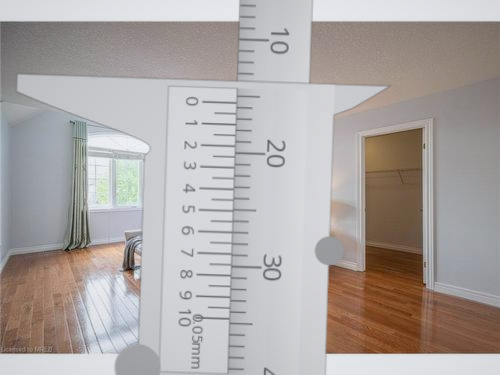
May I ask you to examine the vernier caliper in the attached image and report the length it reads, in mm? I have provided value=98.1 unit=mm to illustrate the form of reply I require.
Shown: value=15.6 unit=mm
